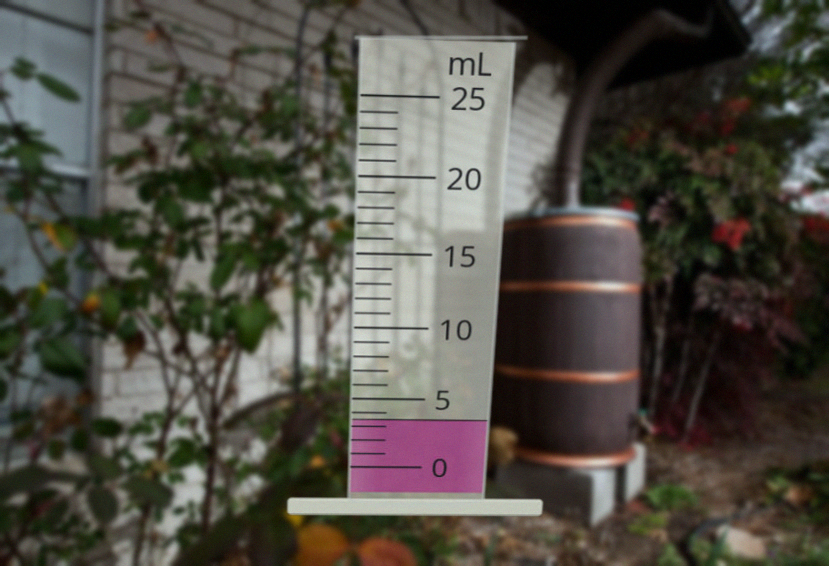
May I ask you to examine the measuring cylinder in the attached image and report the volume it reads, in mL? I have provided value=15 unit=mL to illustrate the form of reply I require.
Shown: value=3.5 unit=mL
